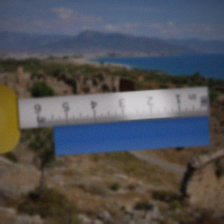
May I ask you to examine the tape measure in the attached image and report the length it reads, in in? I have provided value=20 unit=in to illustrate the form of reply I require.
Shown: value=5.5 unit=in
